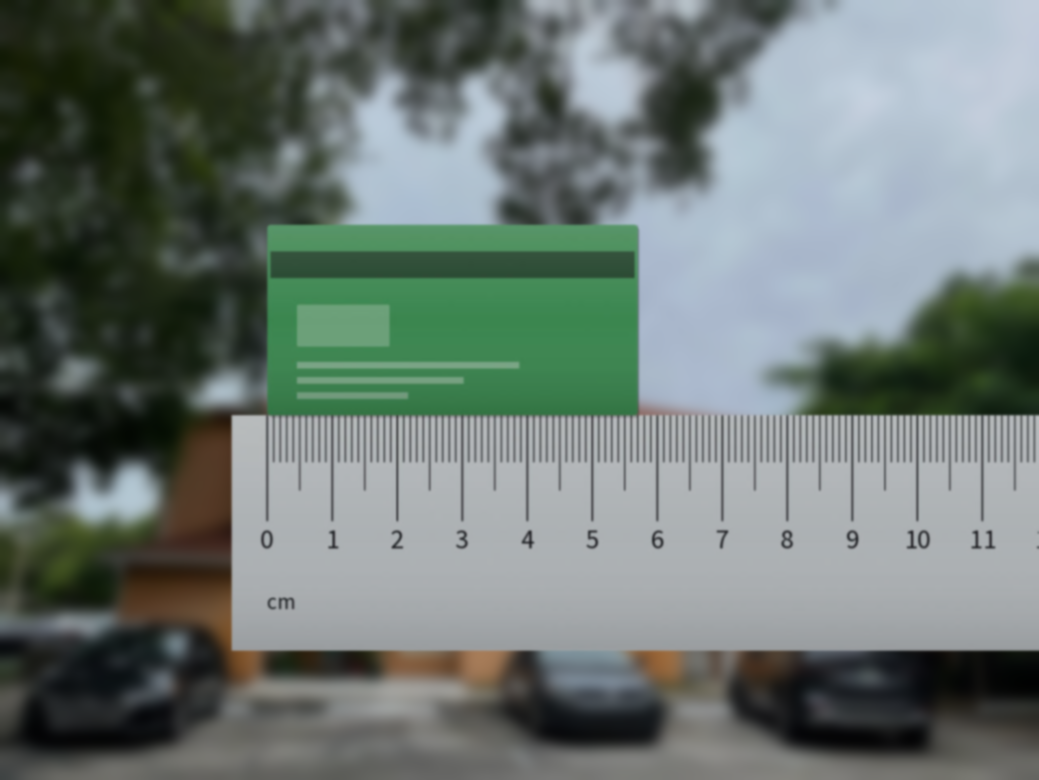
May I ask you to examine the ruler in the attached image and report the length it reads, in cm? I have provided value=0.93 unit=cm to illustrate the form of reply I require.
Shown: value=5.7 unit=cm
